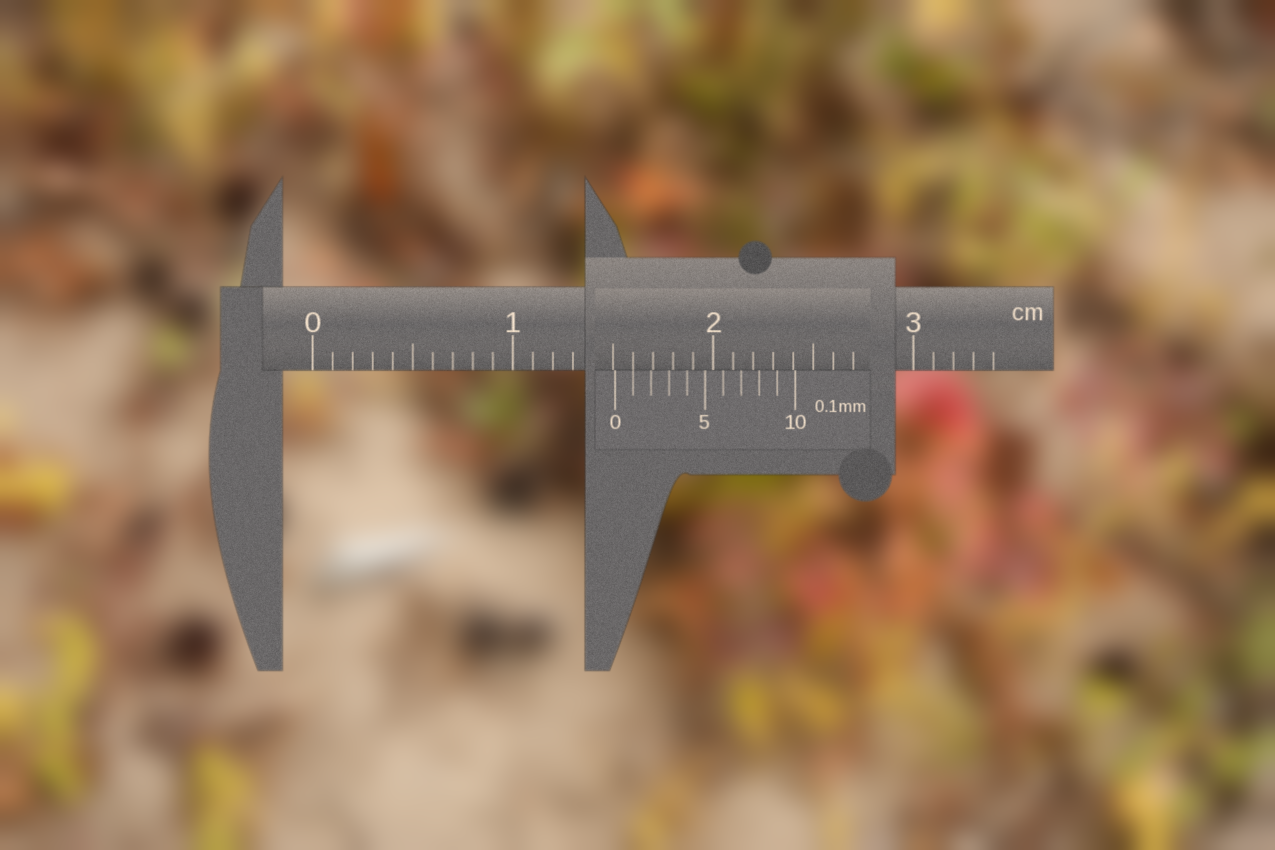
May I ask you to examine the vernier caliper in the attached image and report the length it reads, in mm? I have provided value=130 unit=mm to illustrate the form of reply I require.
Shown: value=15.1 unit=mm
